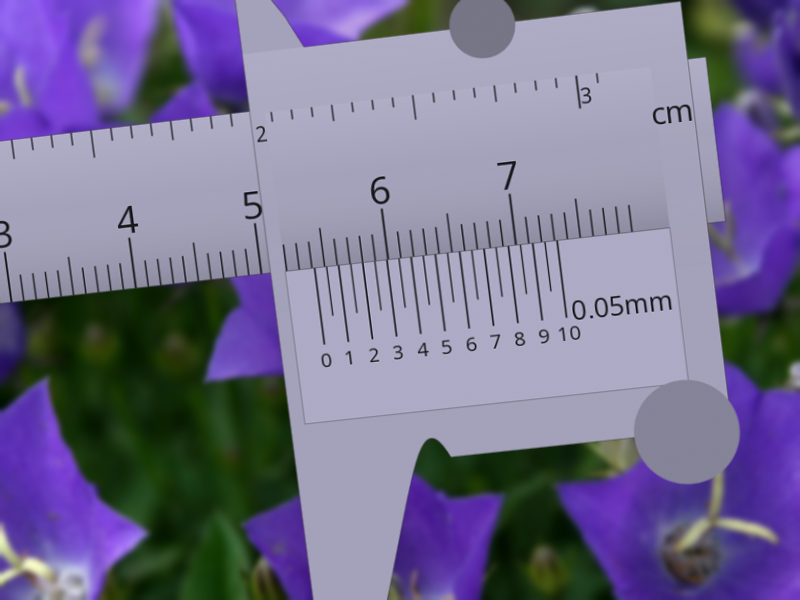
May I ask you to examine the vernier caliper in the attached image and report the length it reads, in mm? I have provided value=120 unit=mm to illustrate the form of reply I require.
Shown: value=54.2 unit=mm
